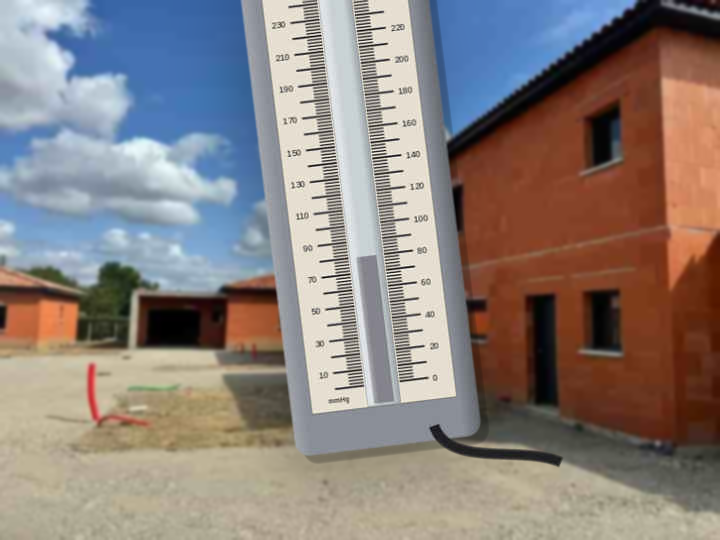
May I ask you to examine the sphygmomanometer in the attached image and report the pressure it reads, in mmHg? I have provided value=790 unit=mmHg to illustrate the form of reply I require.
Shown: value=80 unit=mmHg
